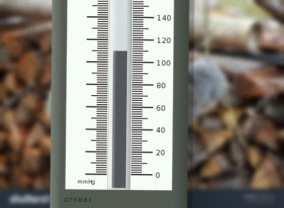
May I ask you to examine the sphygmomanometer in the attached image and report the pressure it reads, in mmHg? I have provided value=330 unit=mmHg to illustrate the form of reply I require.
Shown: value=110 unit=mmHg
